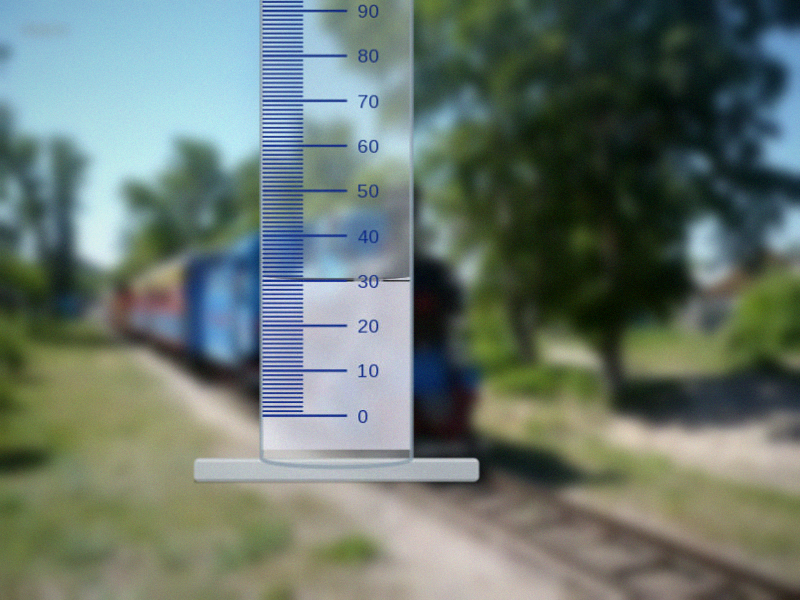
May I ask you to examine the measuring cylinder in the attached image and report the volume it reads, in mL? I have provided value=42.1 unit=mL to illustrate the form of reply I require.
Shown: value=30 unit=mL
